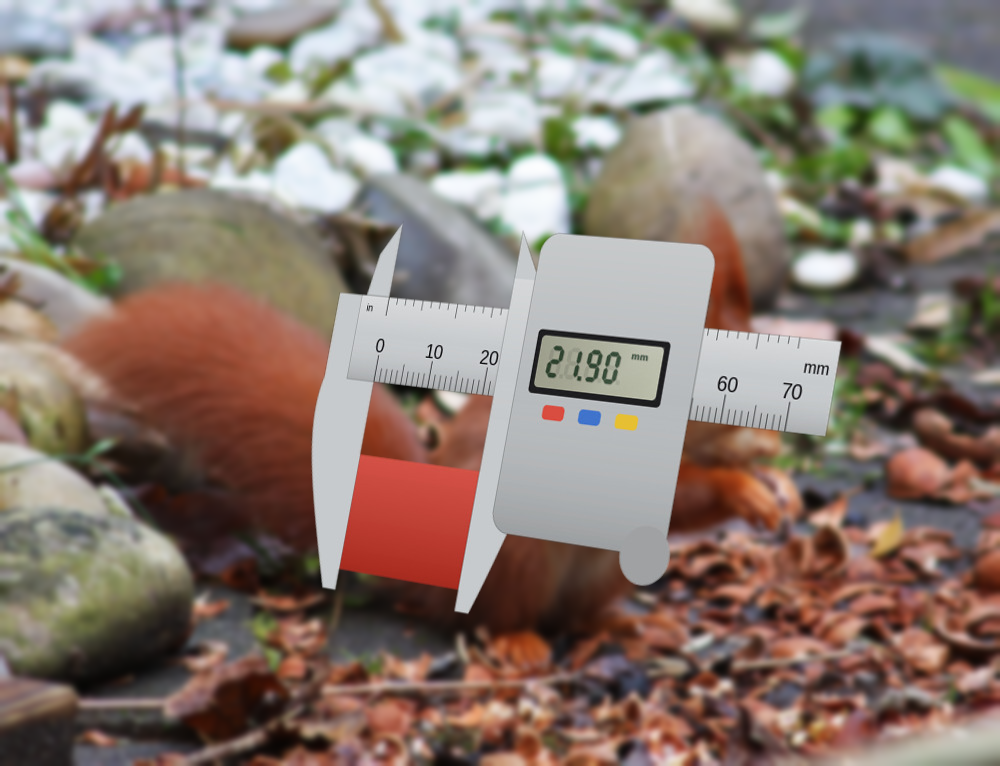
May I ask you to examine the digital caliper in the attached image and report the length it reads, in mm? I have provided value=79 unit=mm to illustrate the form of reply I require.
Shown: value=21.90 unit=mm
